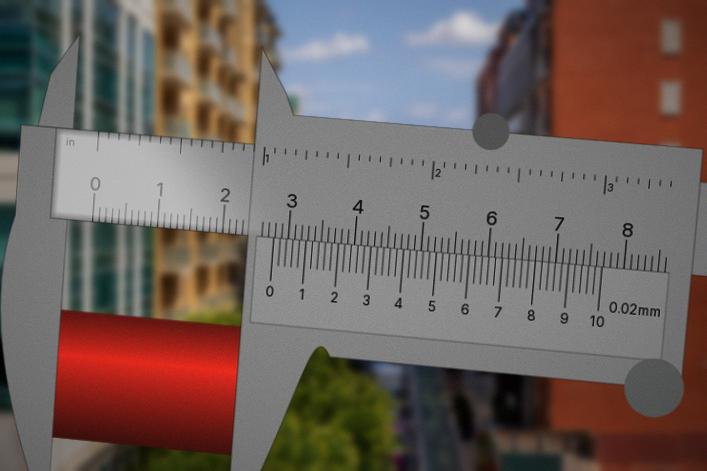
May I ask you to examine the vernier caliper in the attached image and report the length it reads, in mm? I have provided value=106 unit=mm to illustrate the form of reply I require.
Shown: value=27.8 unit=mm
